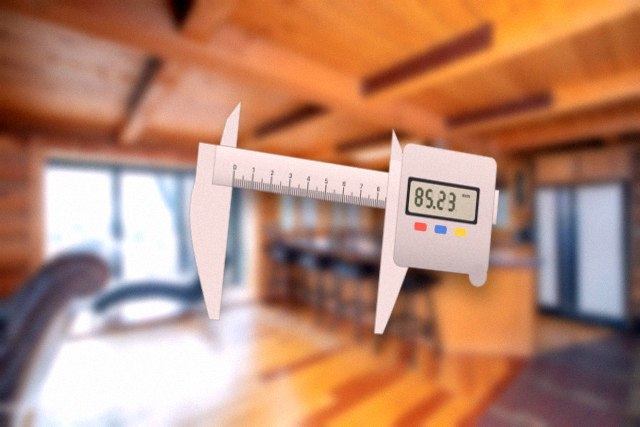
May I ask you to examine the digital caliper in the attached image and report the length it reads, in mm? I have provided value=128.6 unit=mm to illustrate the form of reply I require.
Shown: value=85.23 unit=mm
